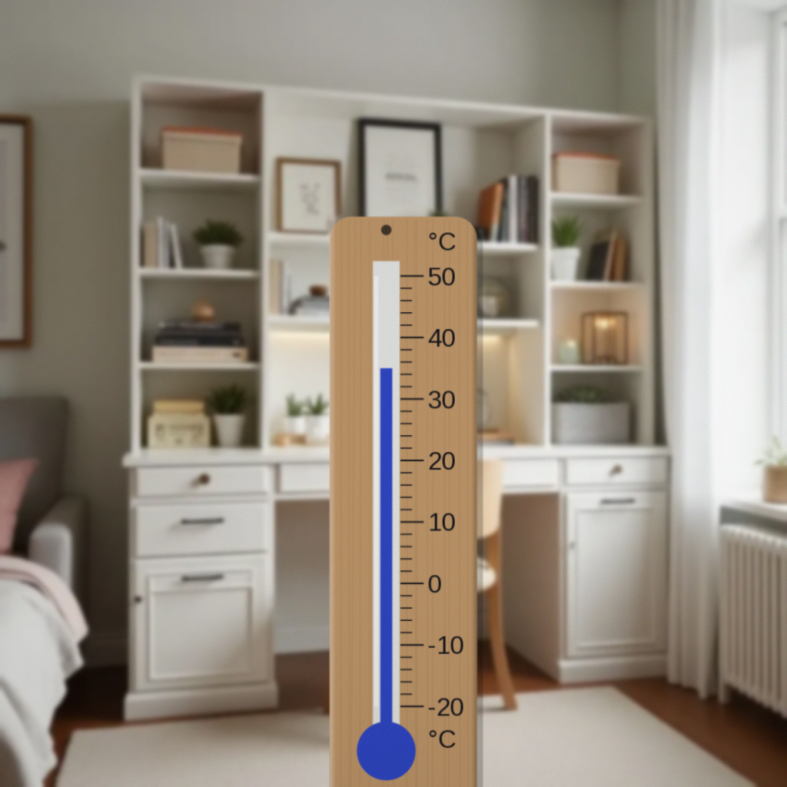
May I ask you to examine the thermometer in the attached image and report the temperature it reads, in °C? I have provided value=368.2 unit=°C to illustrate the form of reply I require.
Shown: value=35 unit=°C
